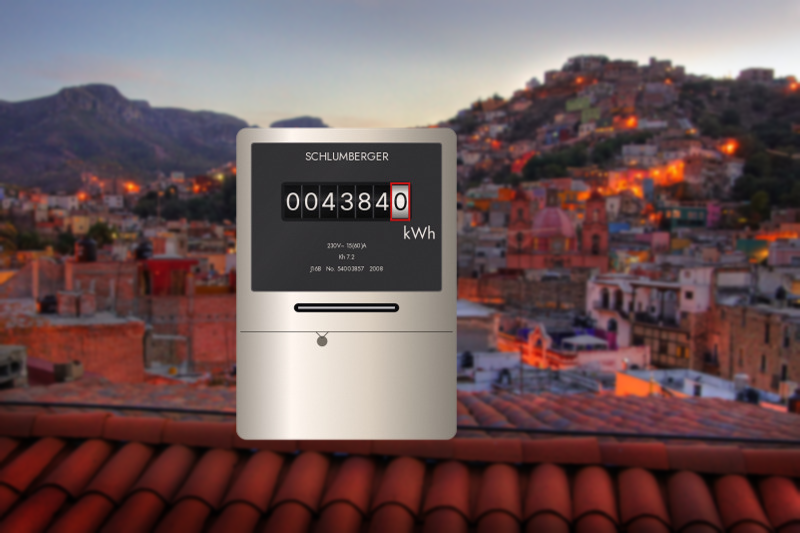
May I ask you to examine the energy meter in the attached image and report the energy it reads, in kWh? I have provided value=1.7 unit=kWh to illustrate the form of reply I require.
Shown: value=4384.0 unit=kWh
